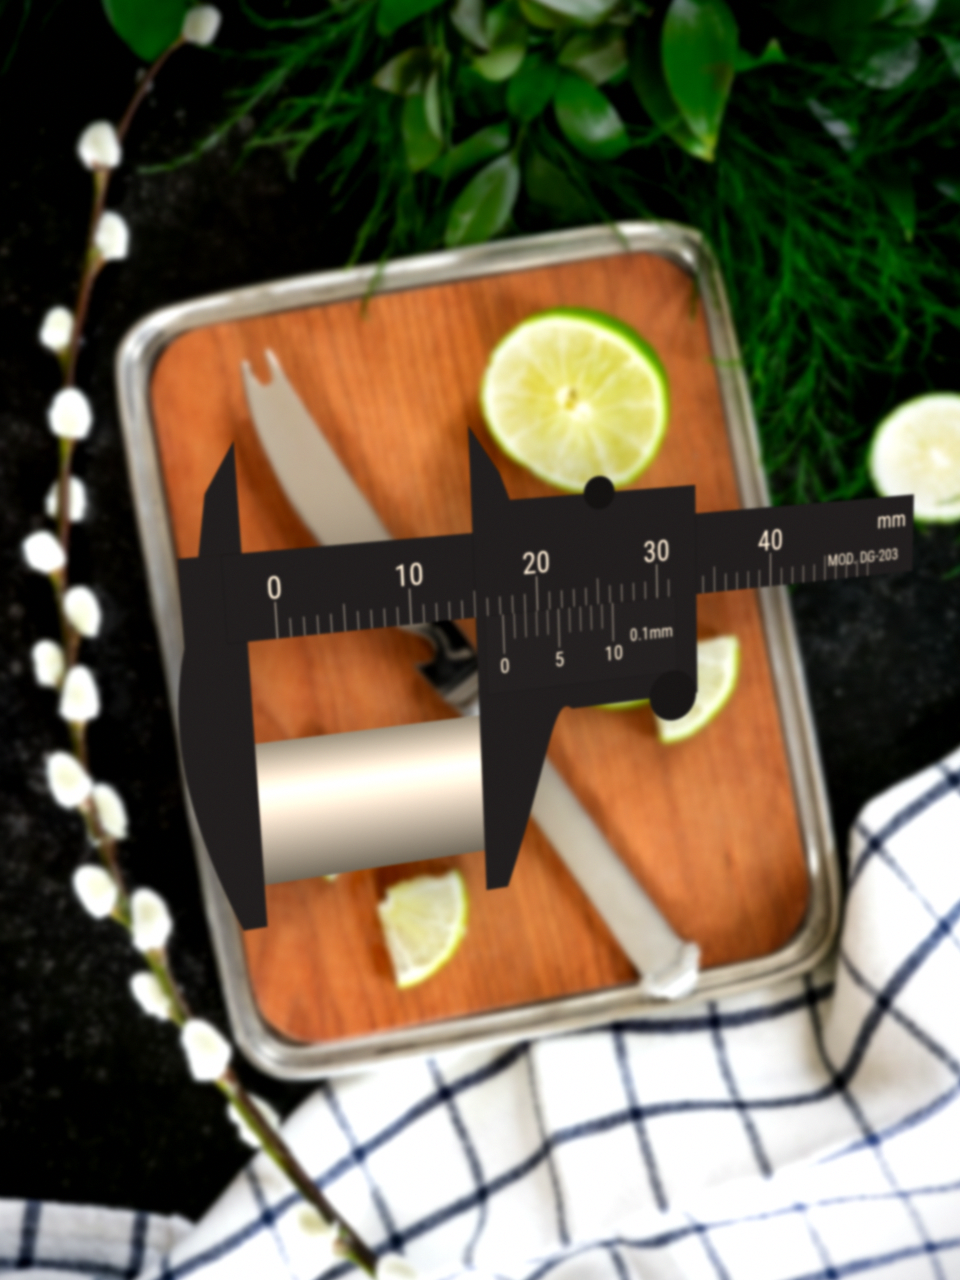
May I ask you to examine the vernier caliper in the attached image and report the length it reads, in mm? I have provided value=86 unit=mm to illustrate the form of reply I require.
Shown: value=17.2 unit=mm
